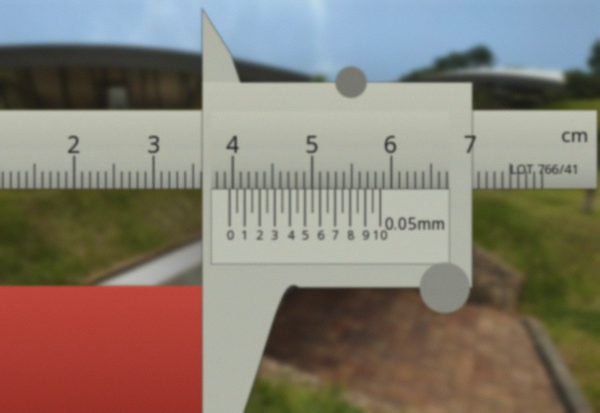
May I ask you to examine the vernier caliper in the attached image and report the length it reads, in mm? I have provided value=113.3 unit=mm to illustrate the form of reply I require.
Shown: value=39.6 unit=mm
